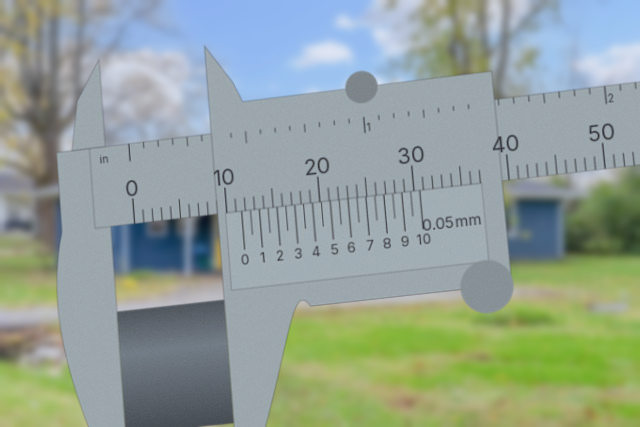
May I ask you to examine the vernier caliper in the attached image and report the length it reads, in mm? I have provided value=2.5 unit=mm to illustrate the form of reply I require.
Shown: value=11.6 unit=mm
